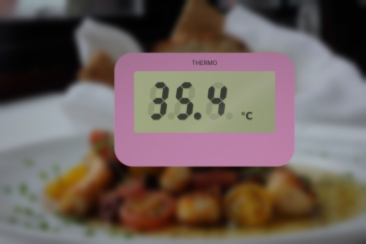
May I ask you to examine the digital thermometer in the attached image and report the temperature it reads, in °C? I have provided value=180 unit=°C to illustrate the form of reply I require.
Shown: value=35.4 unit=°C
